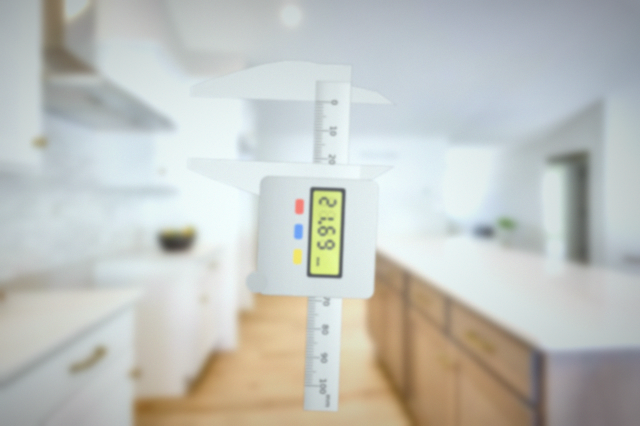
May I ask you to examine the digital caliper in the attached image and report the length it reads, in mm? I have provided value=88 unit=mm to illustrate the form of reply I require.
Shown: value=21.69 unit=mm
